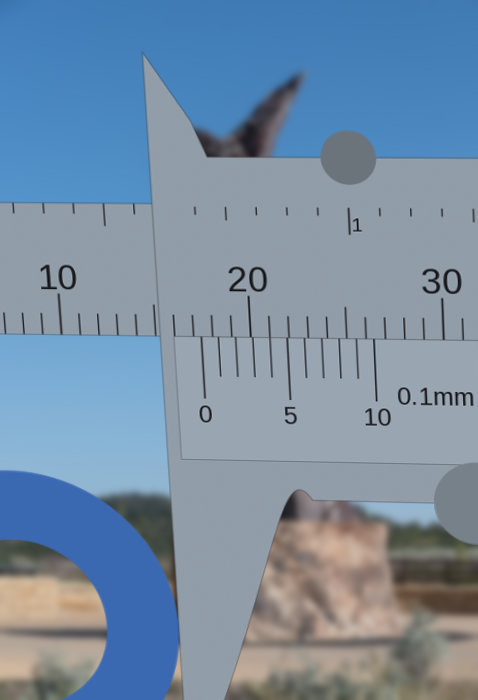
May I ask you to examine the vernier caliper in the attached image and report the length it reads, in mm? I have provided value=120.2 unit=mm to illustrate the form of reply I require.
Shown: value=17.4 unit=mm
